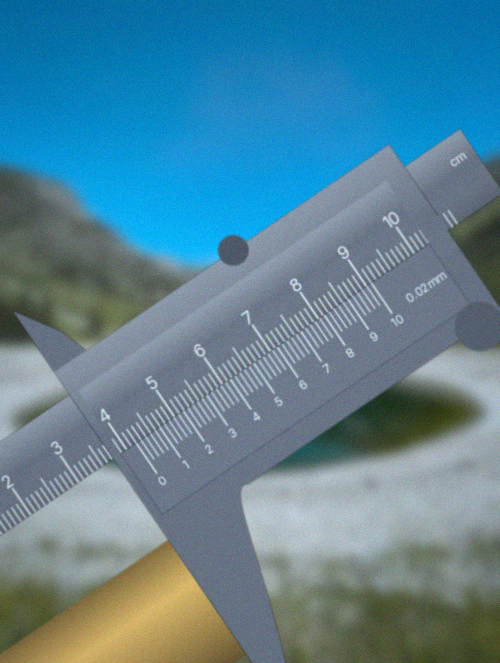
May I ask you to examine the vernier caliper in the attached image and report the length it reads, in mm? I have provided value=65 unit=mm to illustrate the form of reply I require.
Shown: value=42.0 unit=mm
